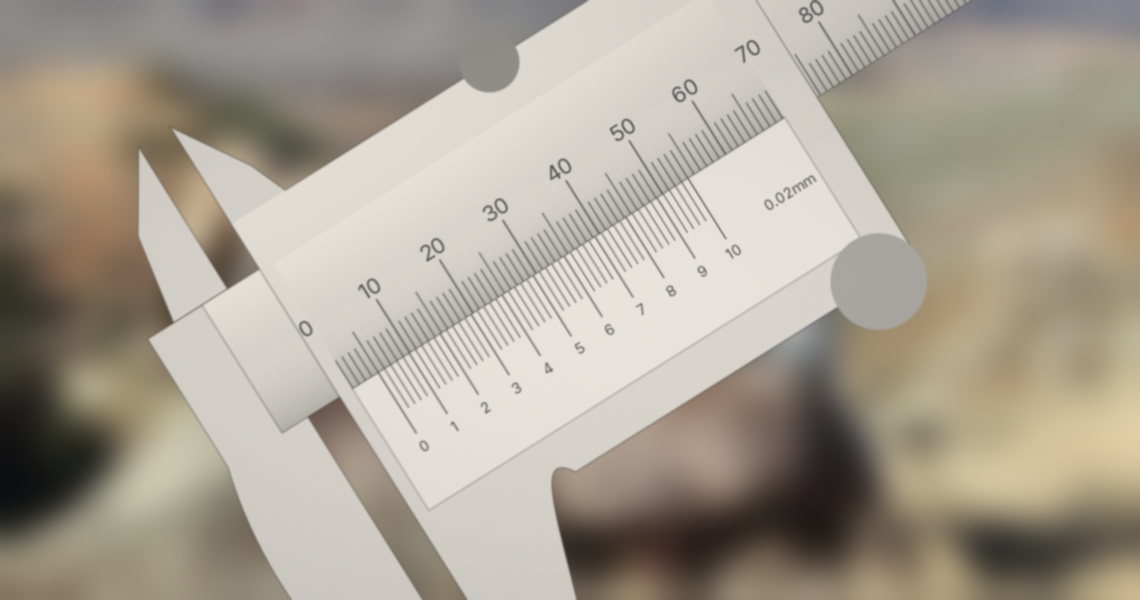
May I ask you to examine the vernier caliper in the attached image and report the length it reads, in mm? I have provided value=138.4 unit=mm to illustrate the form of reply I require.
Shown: value=5.0 unit=mm
